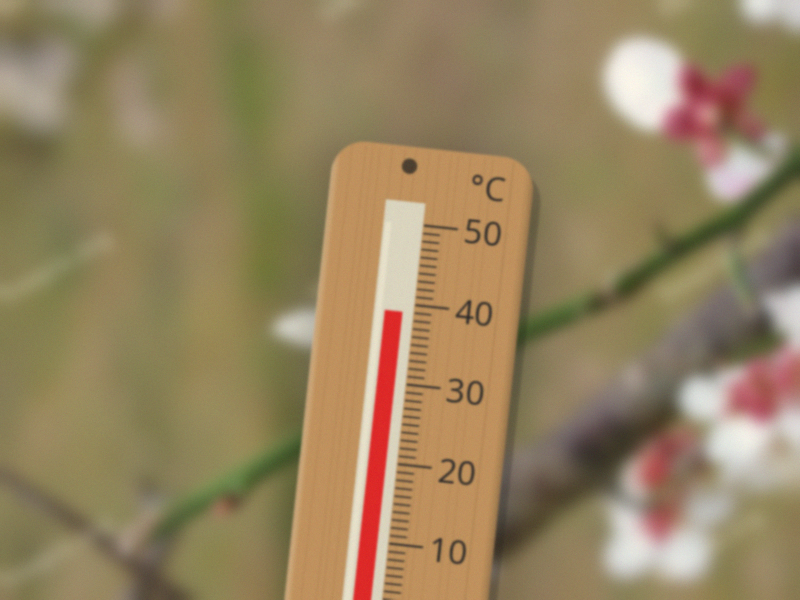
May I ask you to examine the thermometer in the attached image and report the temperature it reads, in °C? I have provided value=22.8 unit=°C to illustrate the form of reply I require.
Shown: value=39 unit=°C
